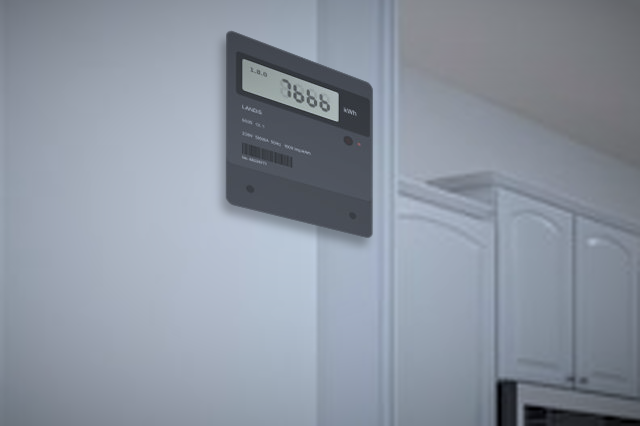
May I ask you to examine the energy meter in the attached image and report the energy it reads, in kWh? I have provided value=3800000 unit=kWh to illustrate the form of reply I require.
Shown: value=7666 unit=kWh
